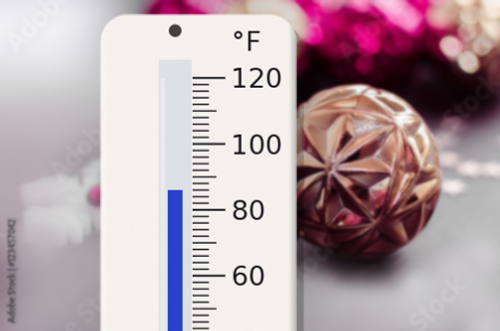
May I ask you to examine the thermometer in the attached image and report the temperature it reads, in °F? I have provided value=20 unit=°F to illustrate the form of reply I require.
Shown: value=86 unit=°F
